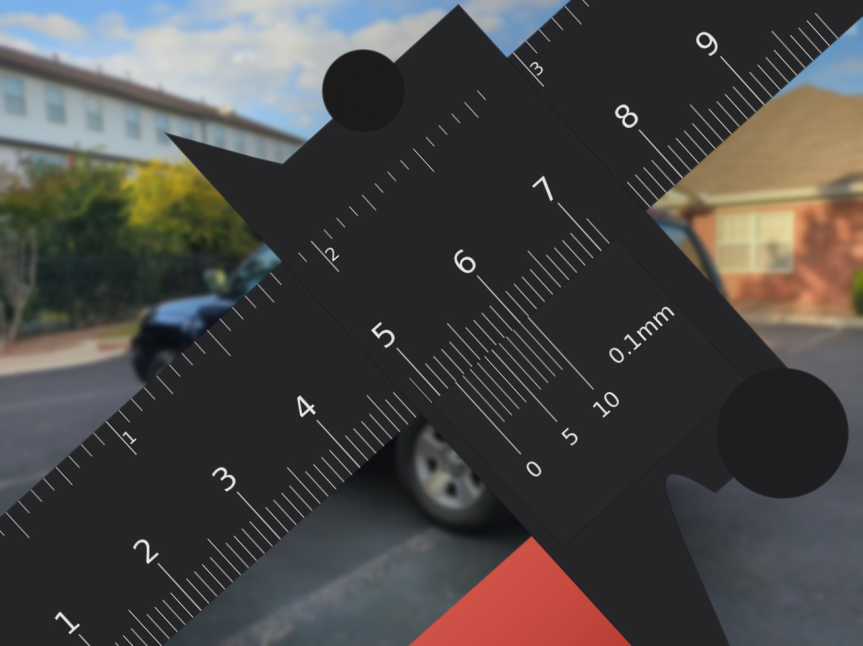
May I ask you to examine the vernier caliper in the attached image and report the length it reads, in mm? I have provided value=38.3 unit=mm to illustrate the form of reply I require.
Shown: value=51.9 unit=mm
